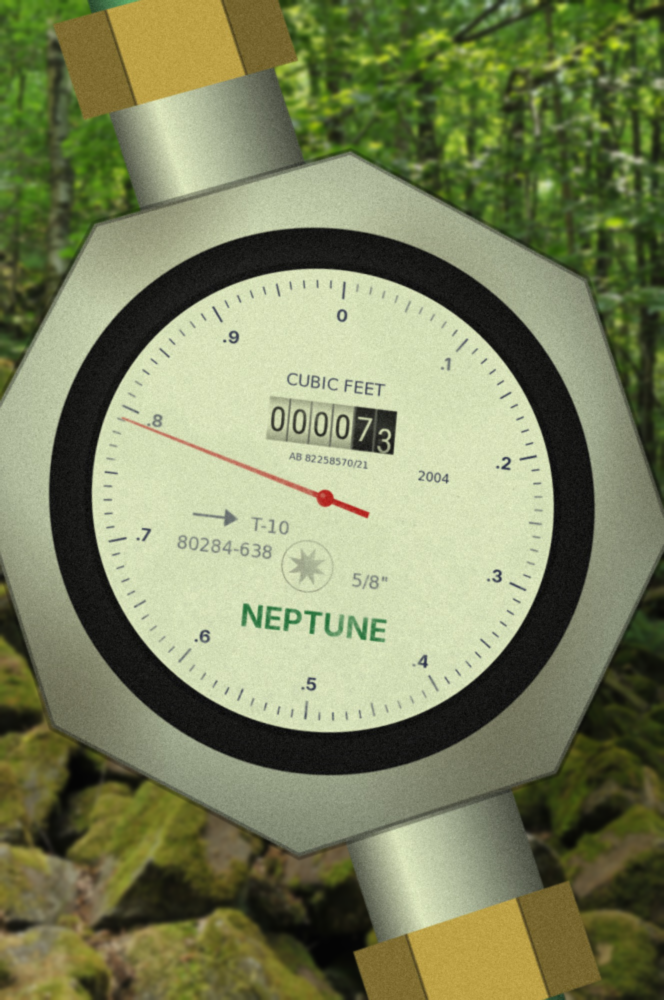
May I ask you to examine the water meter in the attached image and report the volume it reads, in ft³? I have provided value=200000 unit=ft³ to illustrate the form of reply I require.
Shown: value=72.79 unit=ft³
